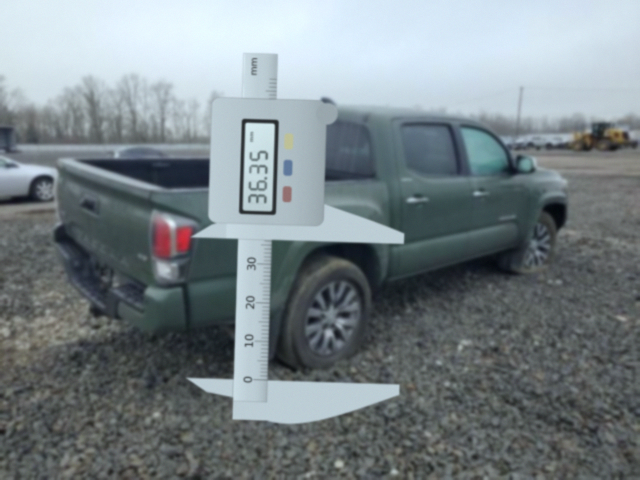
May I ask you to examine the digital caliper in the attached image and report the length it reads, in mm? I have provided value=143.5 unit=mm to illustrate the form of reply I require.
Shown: value=36.35 unit=mm
